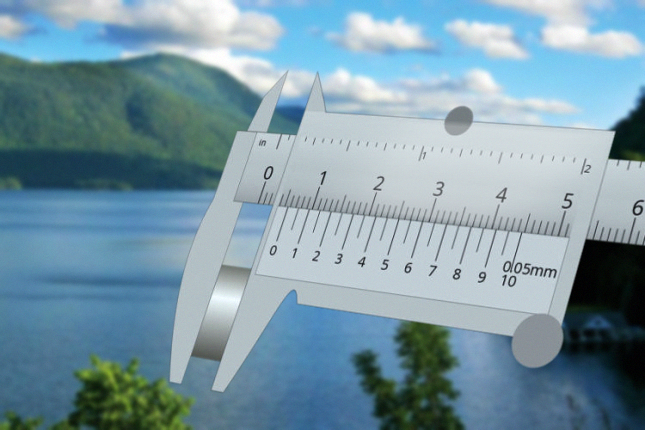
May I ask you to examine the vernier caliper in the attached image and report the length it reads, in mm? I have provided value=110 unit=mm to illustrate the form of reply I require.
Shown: value=5.6 unit=mm
